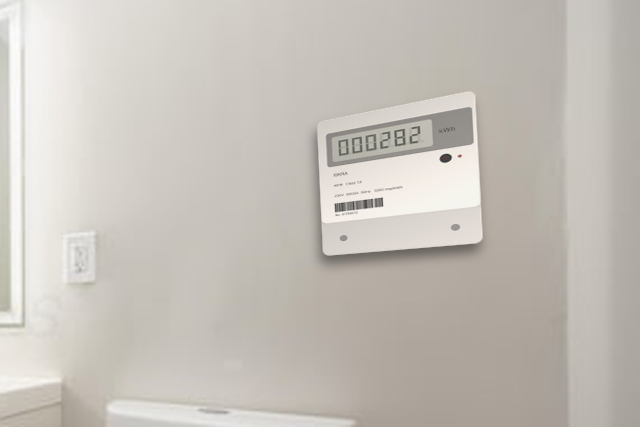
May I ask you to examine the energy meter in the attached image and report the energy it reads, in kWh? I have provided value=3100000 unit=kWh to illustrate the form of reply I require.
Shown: value=282 unit=kWh
